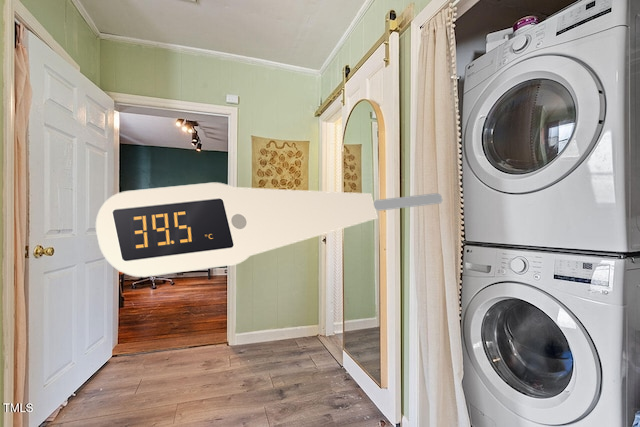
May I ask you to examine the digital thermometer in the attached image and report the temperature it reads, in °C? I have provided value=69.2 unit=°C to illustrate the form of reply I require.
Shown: value=39.5 unit=°C
